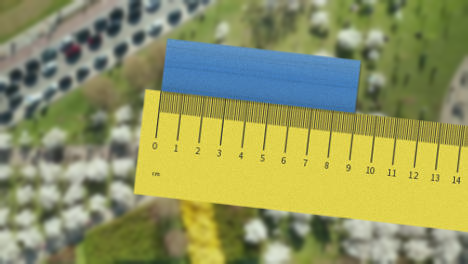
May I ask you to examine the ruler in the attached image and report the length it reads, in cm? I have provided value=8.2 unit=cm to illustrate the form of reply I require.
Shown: value=9 unit=cm
